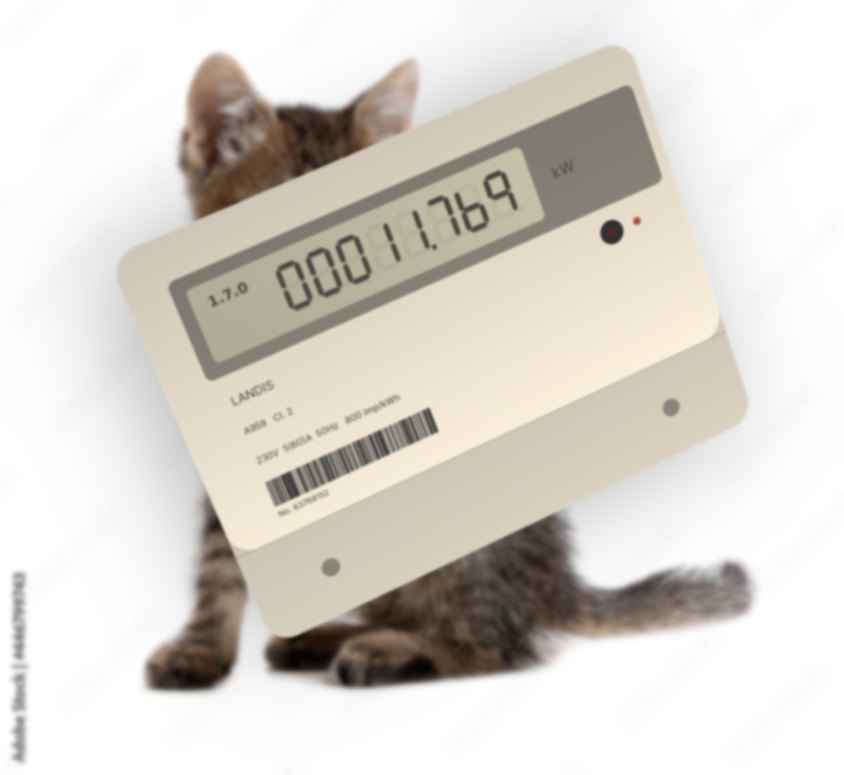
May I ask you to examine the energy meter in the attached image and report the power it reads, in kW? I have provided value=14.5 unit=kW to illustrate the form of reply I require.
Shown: value=11.769 unit=kW
